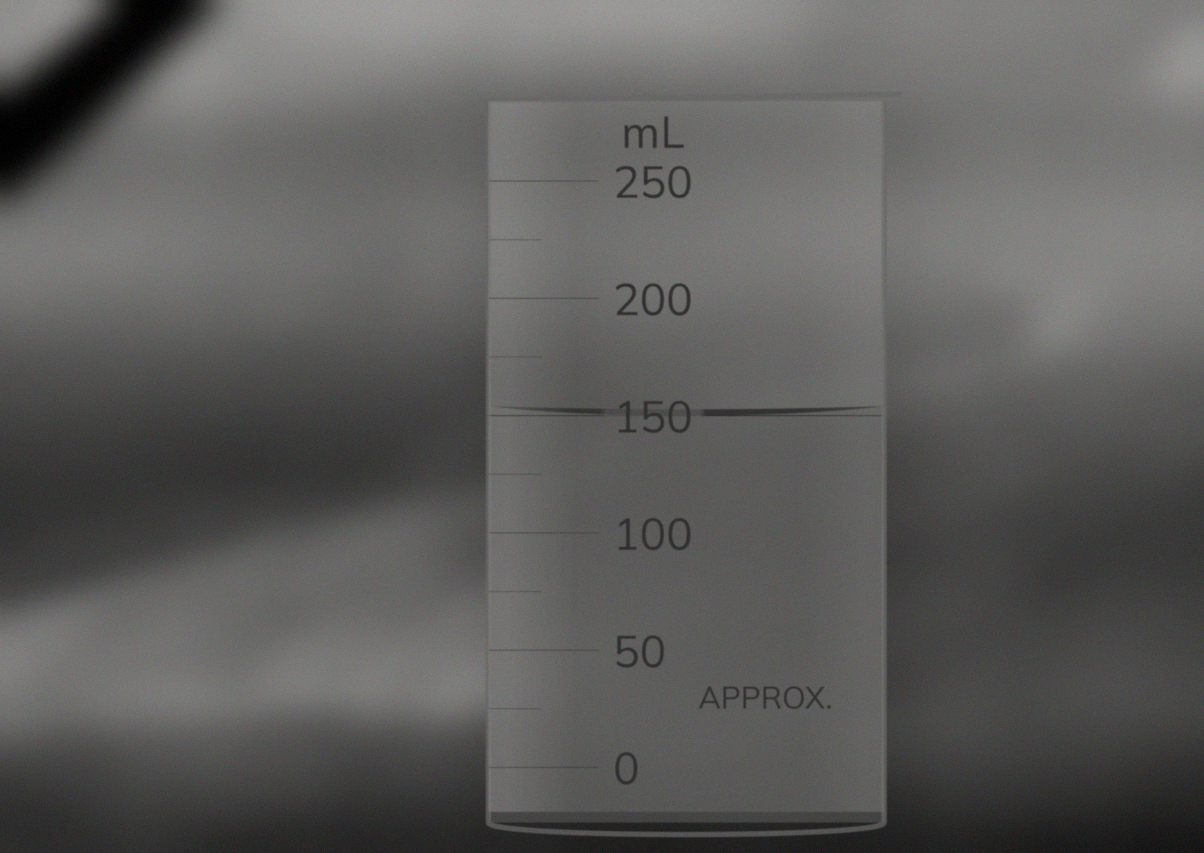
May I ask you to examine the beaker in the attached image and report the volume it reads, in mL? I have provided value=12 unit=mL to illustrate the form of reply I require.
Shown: value=150 unit=mL
